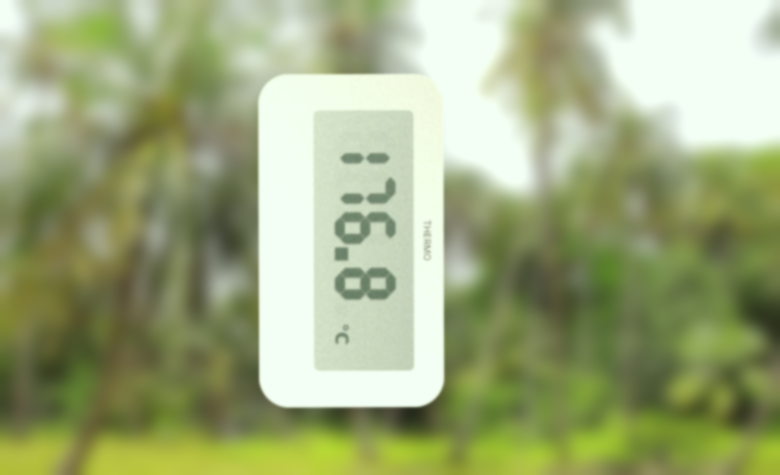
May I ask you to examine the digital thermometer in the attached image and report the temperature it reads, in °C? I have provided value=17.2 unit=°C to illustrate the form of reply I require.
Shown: value=176.8 unit=°C
